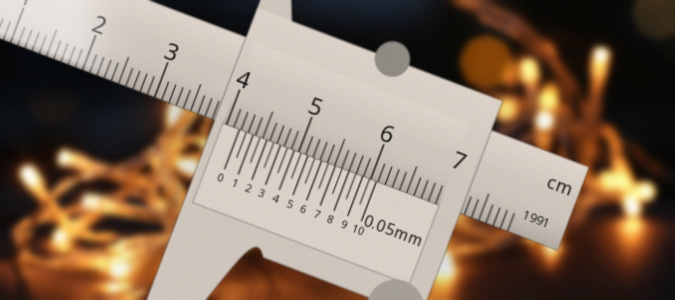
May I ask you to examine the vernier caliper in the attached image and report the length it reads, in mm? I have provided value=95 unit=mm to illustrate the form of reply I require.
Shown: value=41.8 unit=mm
